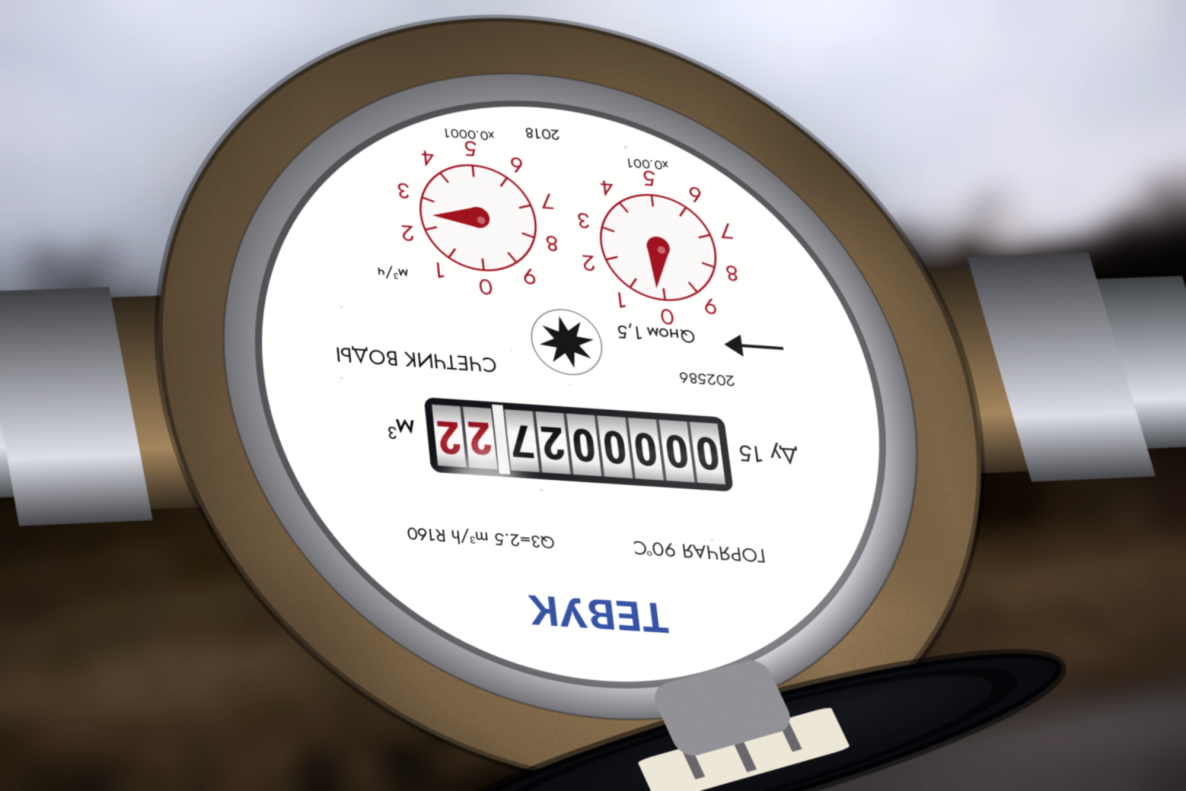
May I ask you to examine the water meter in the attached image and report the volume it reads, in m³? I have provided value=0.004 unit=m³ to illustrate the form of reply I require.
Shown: value=27.2202 unit=m³
